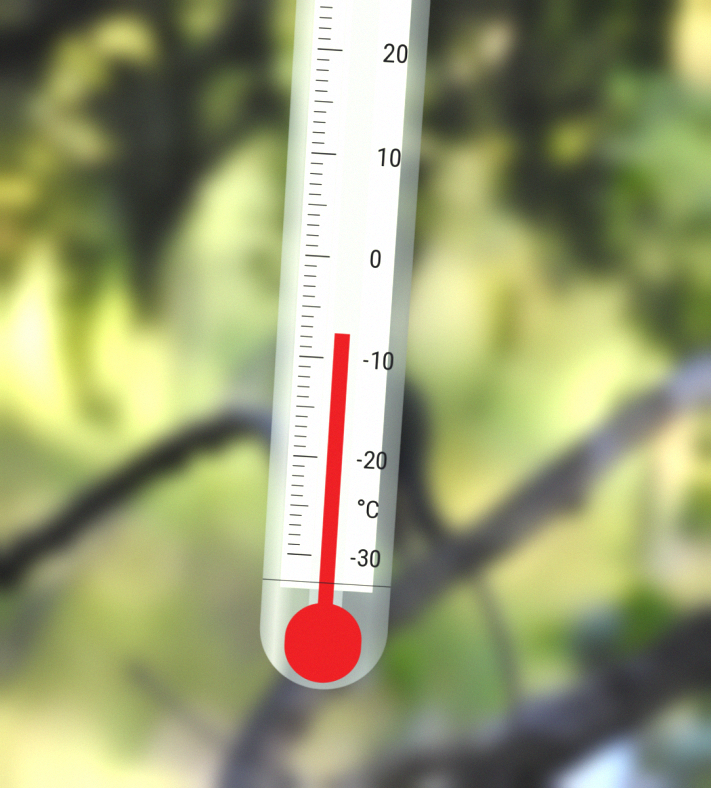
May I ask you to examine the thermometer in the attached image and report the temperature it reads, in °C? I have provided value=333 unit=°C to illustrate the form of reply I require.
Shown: value=-7.5 unit=°C
